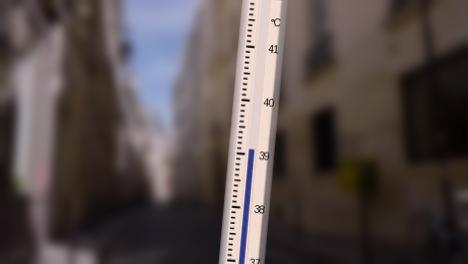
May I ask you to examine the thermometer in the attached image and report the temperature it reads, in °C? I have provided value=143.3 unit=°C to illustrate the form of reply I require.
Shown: value=39.1 unit=°C
